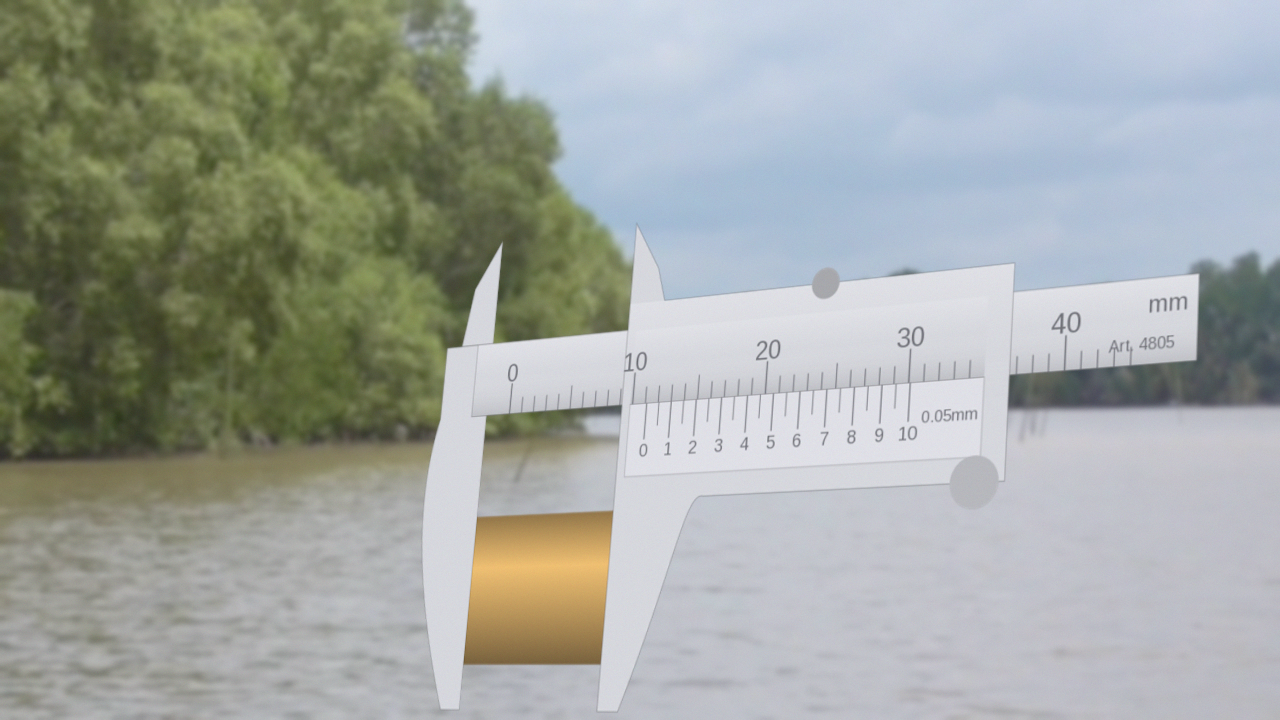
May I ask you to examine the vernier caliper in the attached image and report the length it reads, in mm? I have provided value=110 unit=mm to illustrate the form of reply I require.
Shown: value=11.1 unit=mm
